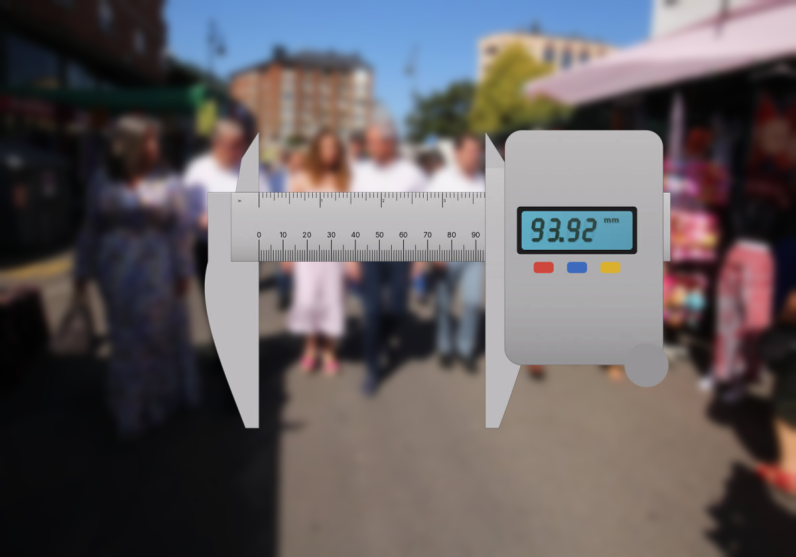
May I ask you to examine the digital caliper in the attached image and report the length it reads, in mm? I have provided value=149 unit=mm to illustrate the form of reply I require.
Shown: value=93.92 unit=mm
